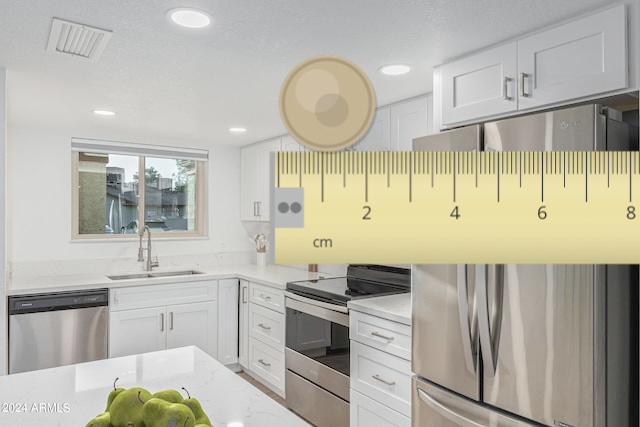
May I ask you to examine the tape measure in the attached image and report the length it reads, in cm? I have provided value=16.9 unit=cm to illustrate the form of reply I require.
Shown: value=2.2 unit=cm
